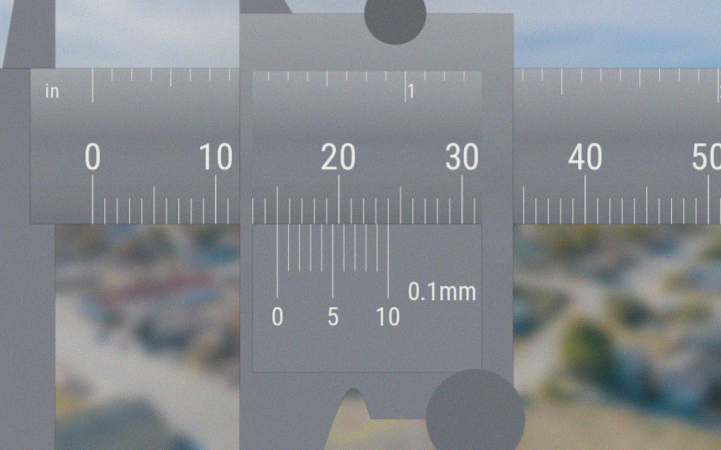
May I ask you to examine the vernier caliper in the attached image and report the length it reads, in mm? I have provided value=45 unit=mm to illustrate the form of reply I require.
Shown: value=15.0 unit=mm
